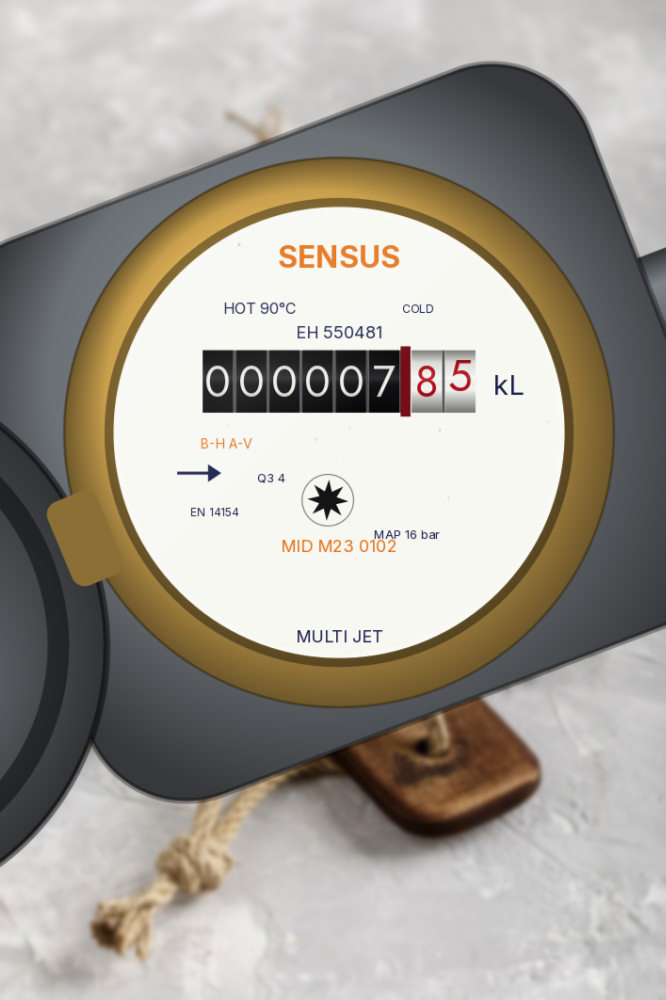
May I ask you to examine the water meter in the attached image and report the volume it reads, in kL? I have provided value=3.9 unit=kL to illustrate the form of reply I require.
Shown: value=7.85 unit=kL
